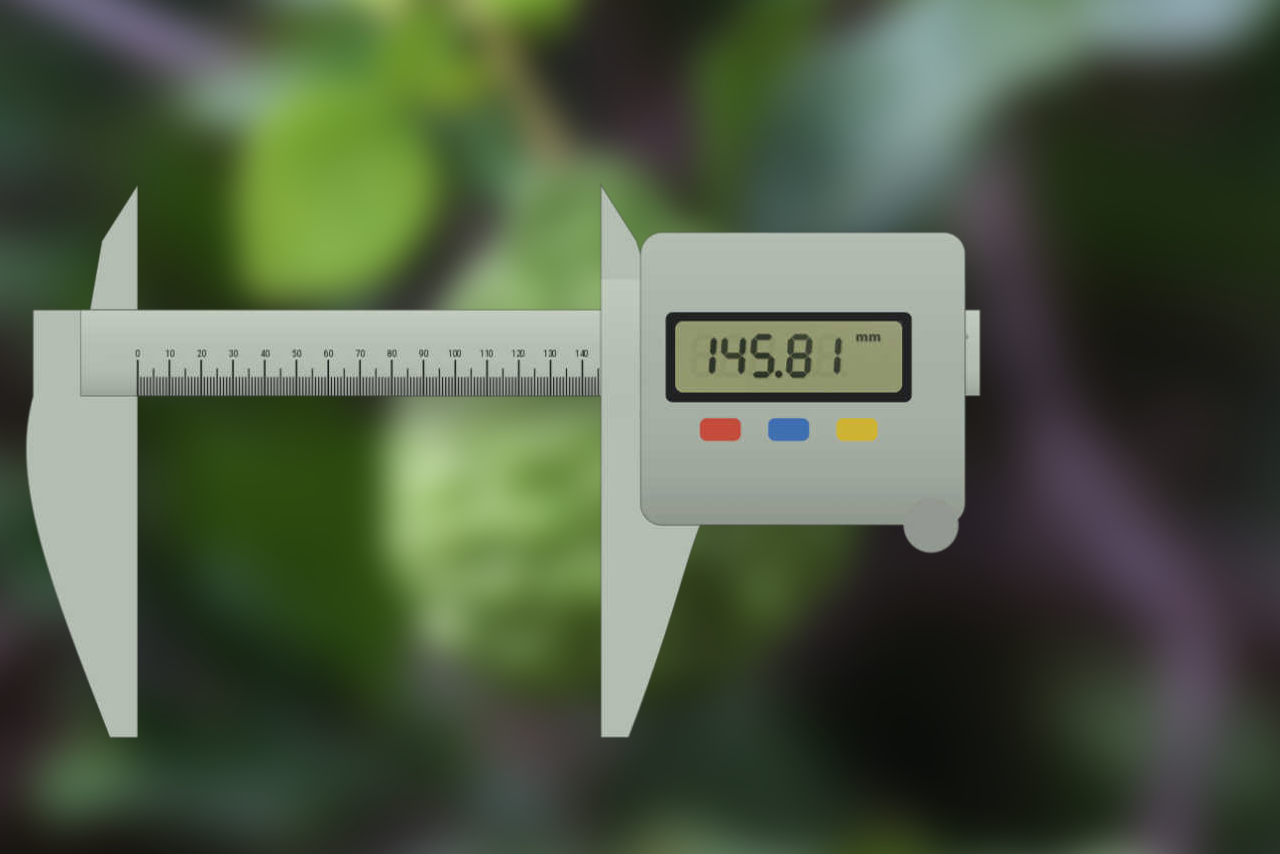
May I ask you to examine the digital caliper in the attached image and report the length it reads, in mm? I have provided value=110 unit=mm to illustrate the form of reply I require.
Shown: value=145.81 unit=mm
